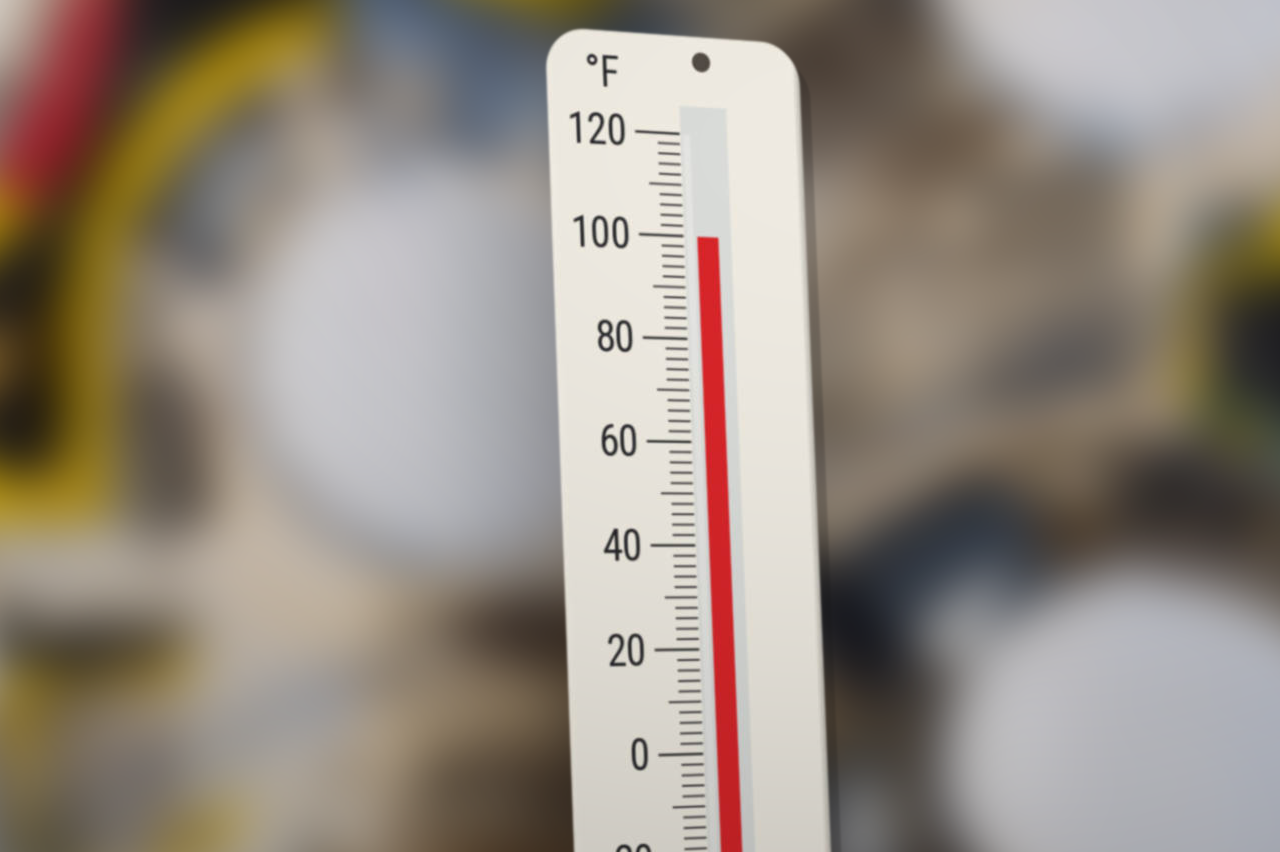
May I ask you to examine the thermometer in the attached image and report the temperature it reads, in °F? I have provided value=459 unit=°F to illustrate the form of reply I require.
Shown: value=100 unit=°F
